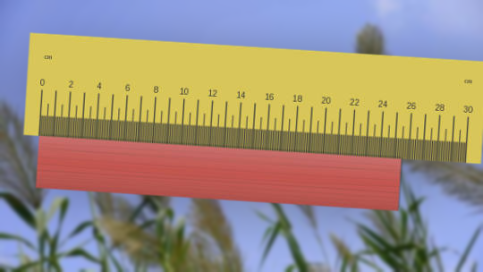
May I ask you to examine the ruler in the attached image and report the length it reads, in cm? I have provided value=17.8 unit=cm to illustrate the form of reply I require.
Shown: value=25.5 unit=cm
